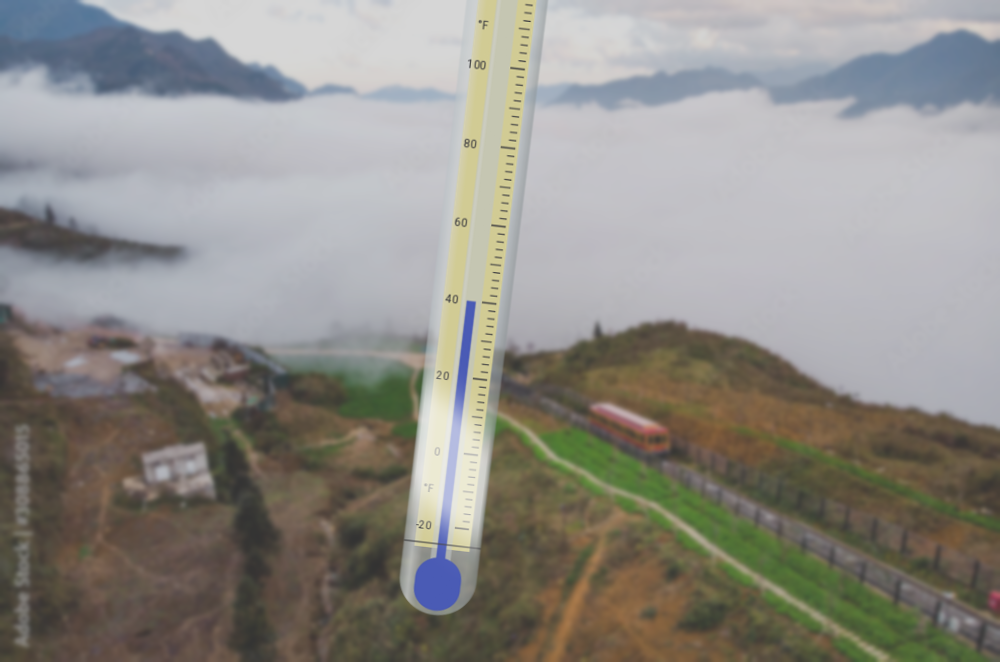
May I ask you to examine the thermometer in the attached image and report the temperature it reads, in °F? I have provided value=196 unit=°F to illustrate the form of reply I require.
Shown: value=40 unit=°F
